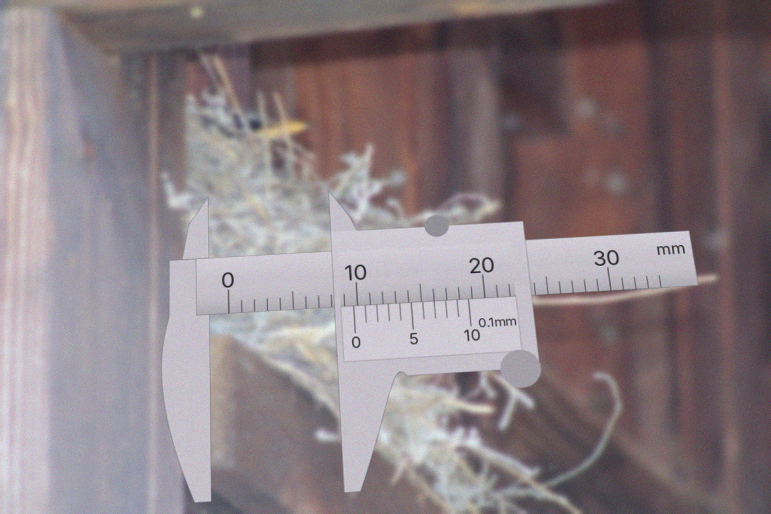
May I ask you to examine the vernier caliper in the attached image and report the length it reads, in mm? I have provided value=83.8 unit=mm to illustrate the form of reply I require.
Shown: value=9.7 unit=mm
